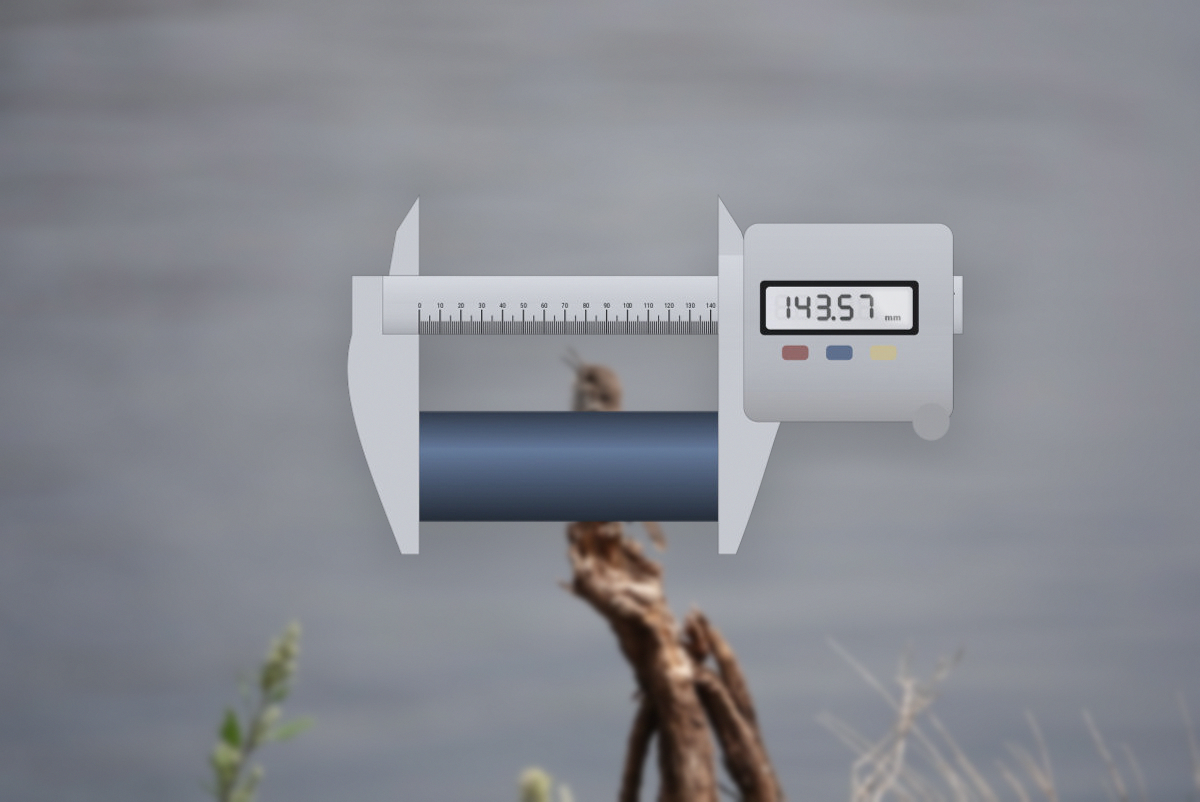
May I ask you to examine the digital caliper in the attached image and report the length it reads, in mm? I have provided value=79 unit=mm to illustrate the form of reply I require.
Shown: value=143.57 unit=mm
